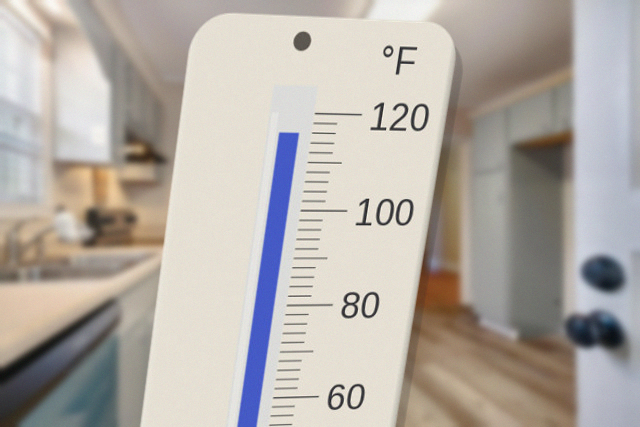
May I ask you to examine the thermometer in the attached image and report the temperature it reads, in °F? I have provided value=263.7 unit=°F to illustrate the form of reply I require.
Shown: value=116 unit=°F
